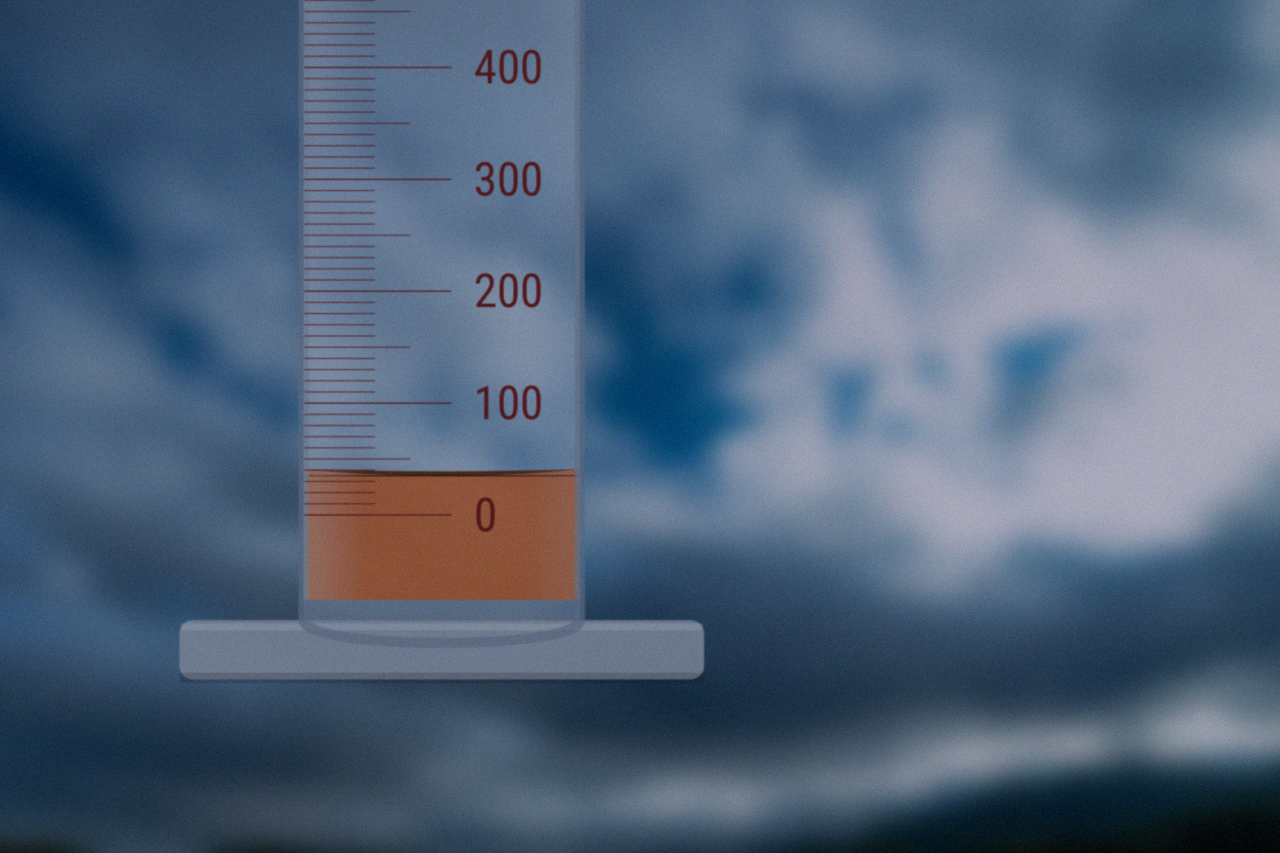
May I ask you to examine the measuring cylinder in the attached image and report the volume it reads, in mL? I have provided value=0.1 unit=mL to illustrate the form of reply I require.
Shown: value=35 unit=mL
